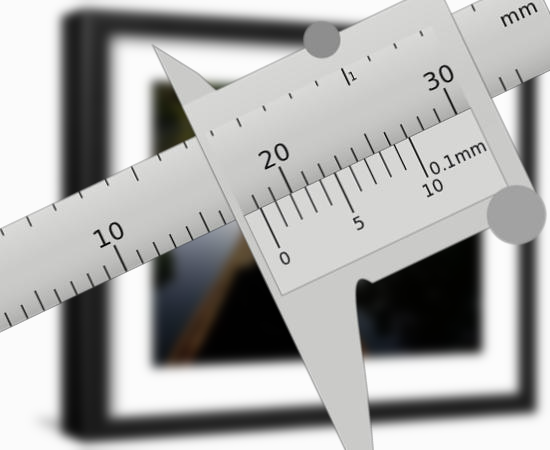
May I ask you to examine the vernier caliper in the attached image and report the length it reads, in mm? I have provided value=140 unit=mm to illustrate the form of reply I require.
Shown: value=18.1 unit=mm
